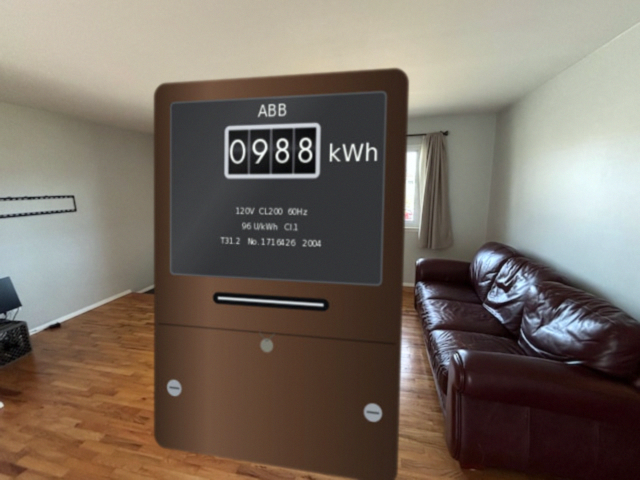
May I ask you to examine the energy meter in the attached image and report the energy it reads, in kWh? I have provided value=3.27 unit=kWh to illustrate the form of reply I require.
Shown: value=988 unit=kWh
